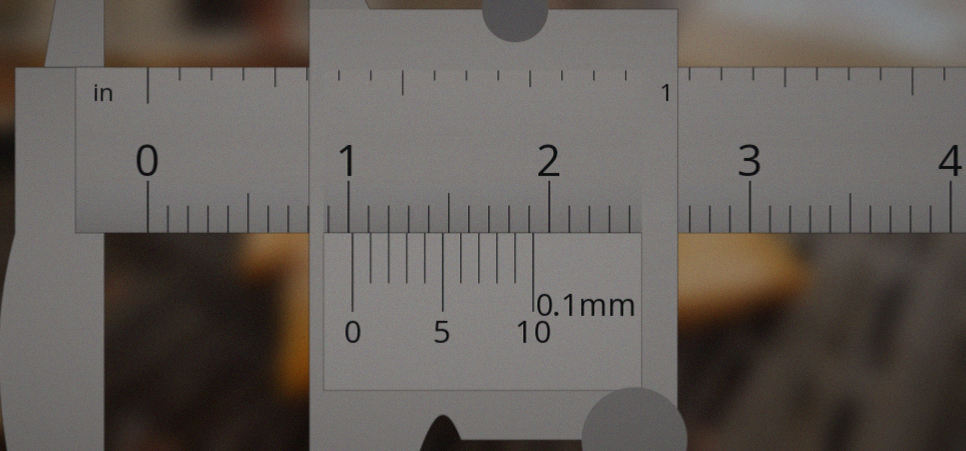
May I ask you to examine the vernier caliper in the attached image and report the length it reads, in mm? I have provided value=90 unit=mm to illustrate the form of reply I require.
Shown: value=10.2 unit=mm
